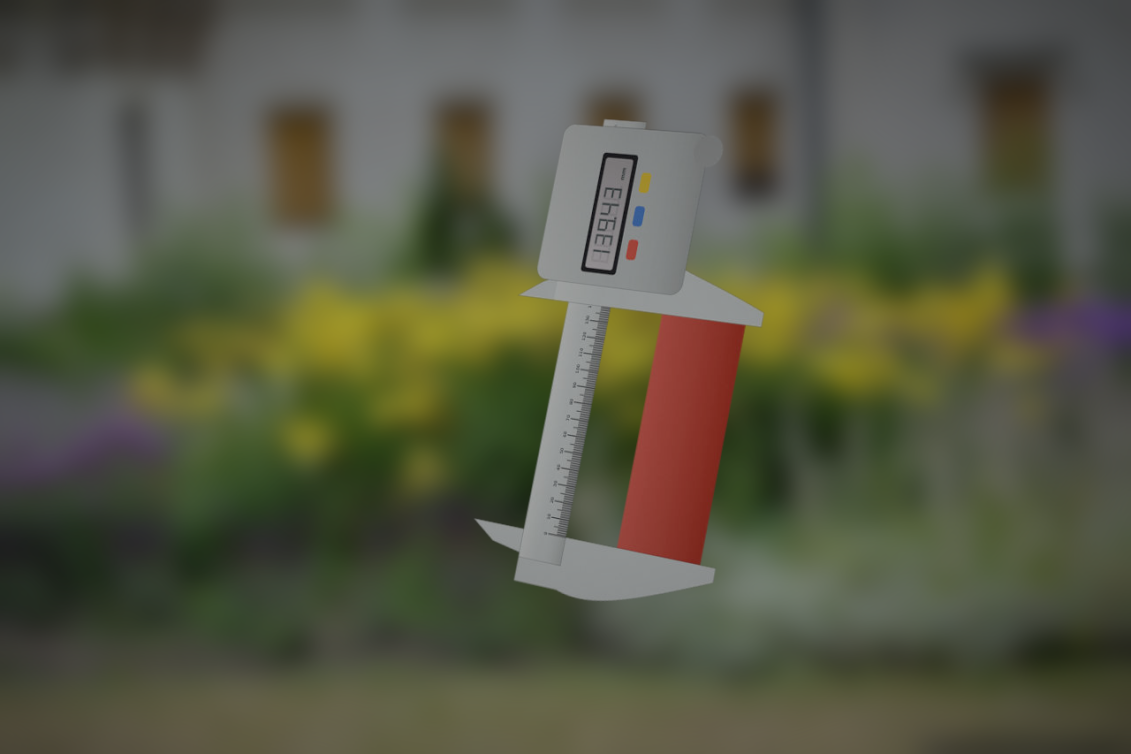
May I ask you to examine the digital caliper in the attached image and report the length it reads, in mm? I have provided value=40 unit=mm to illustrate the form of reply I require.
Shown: value=139.43 unit=mm
